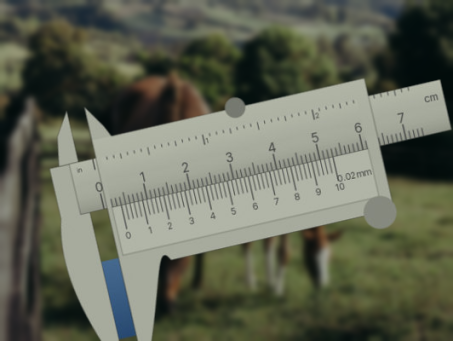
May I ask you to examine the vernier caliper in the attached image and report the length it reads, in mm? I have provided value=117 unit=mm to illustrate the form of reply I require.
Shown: value=4.0 unit=mm
